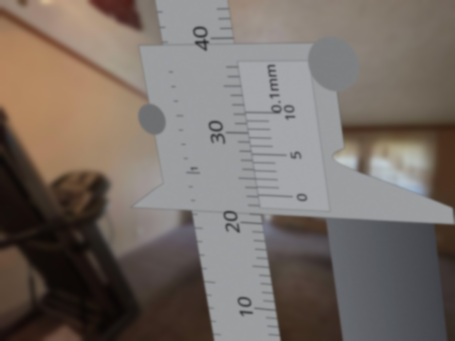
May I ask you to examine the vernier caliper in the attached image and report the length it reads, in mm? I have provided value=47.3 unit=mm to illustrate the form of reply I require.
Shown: value=23.2 unit=mm
